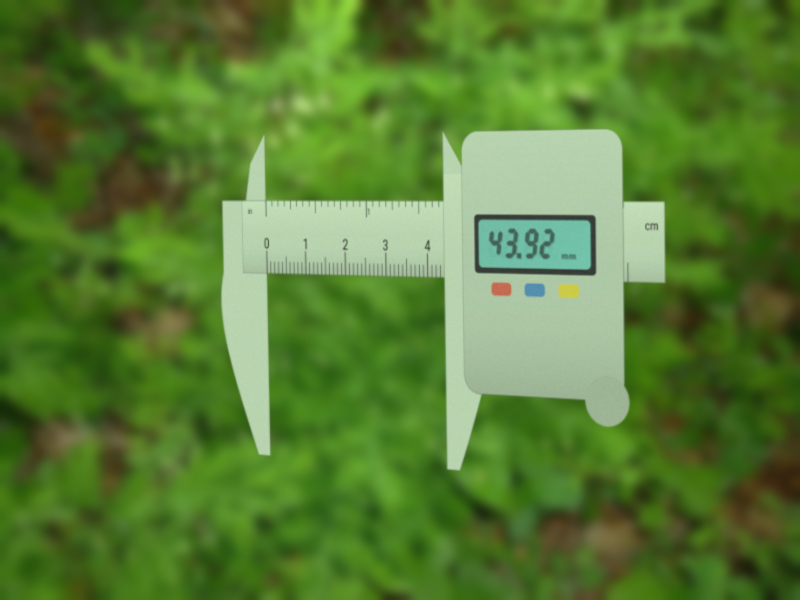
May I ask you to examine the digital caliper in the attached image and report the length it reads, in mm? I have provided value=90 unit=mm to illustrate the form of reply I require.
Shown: value=43.92 unit=mm
